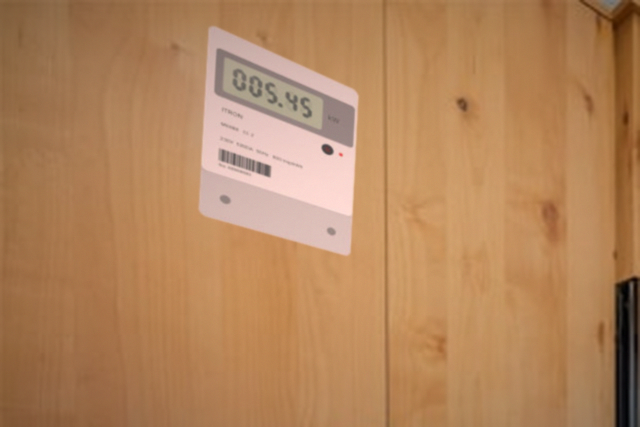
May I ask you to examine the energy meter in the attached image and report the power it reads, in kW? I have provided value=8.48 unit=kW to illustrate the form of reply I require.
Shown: value=5.45 unit=kW
